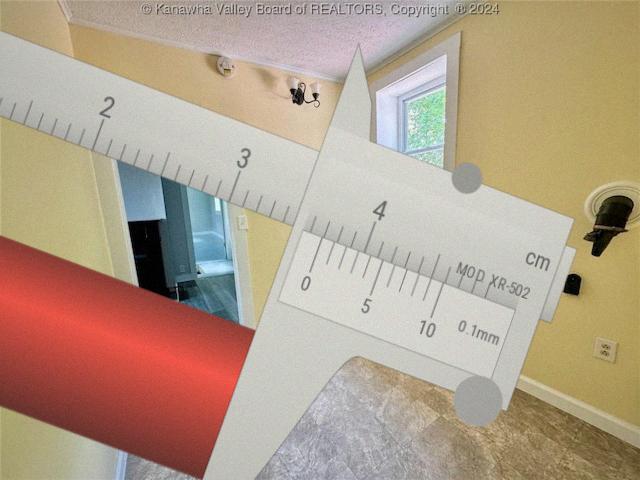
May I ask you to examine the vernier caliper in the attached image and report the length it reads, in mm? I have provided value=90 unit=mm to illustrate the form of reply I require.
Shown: value=36.9 unit=mm
